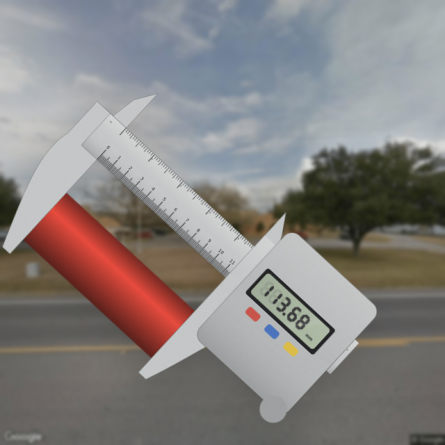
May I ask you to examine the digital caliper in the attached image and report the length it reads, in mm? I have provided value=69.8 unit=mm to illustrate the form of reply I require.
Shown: value=113.68 unit=mm
